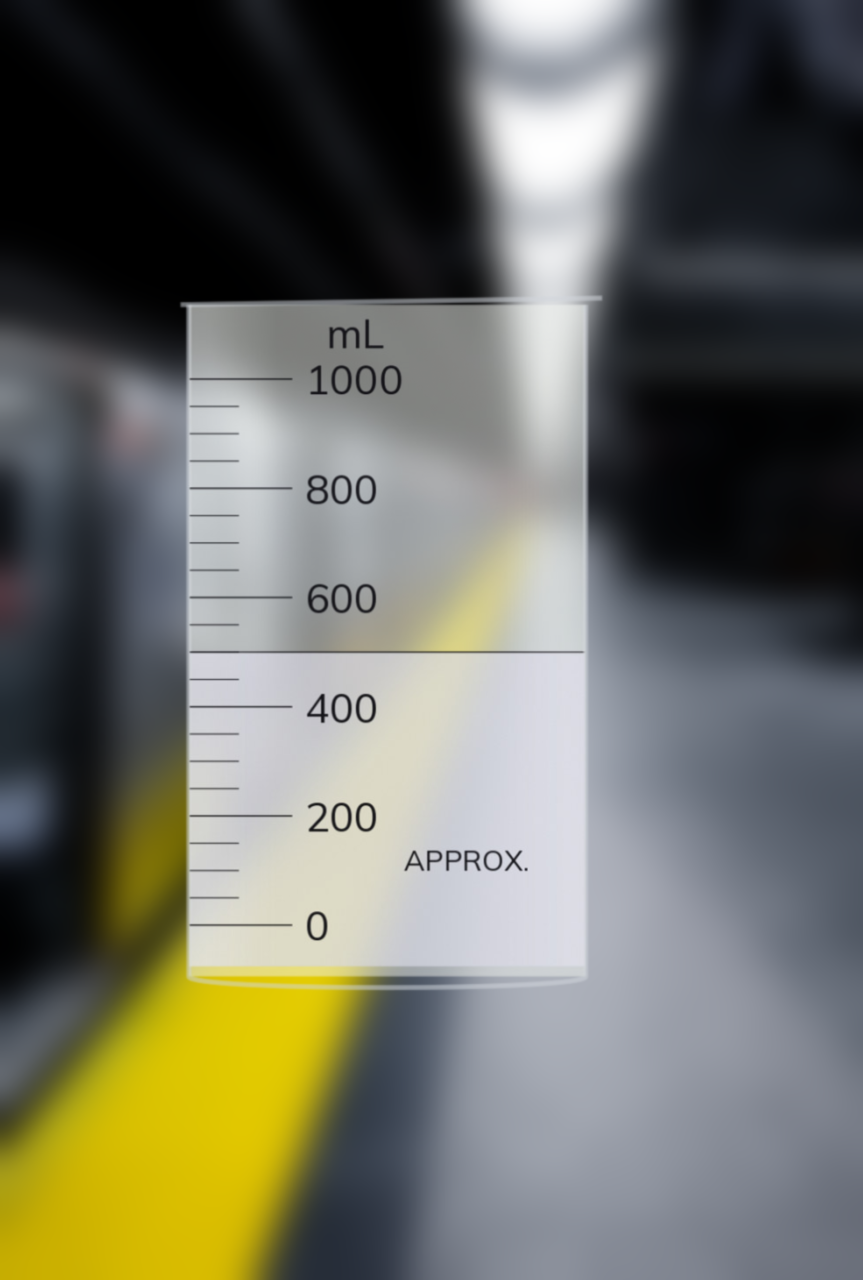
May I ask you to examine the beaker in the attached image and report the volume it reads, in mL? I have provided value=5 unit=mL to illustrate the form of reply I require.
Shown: value=500 unit=mL
